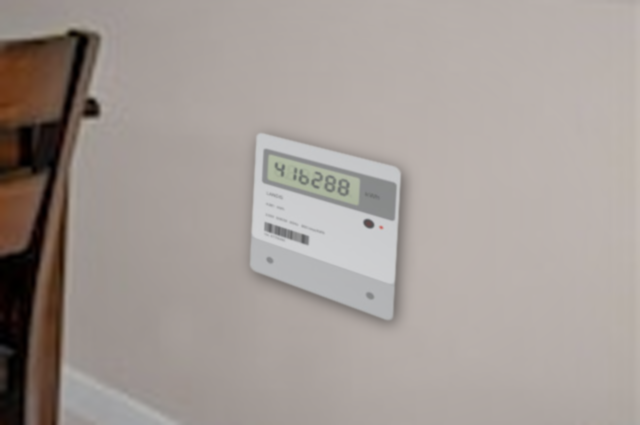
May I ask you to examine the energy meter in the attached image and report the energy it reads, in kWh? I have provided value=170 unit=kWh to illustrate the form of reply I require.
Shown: value=416288 unit=kWh
